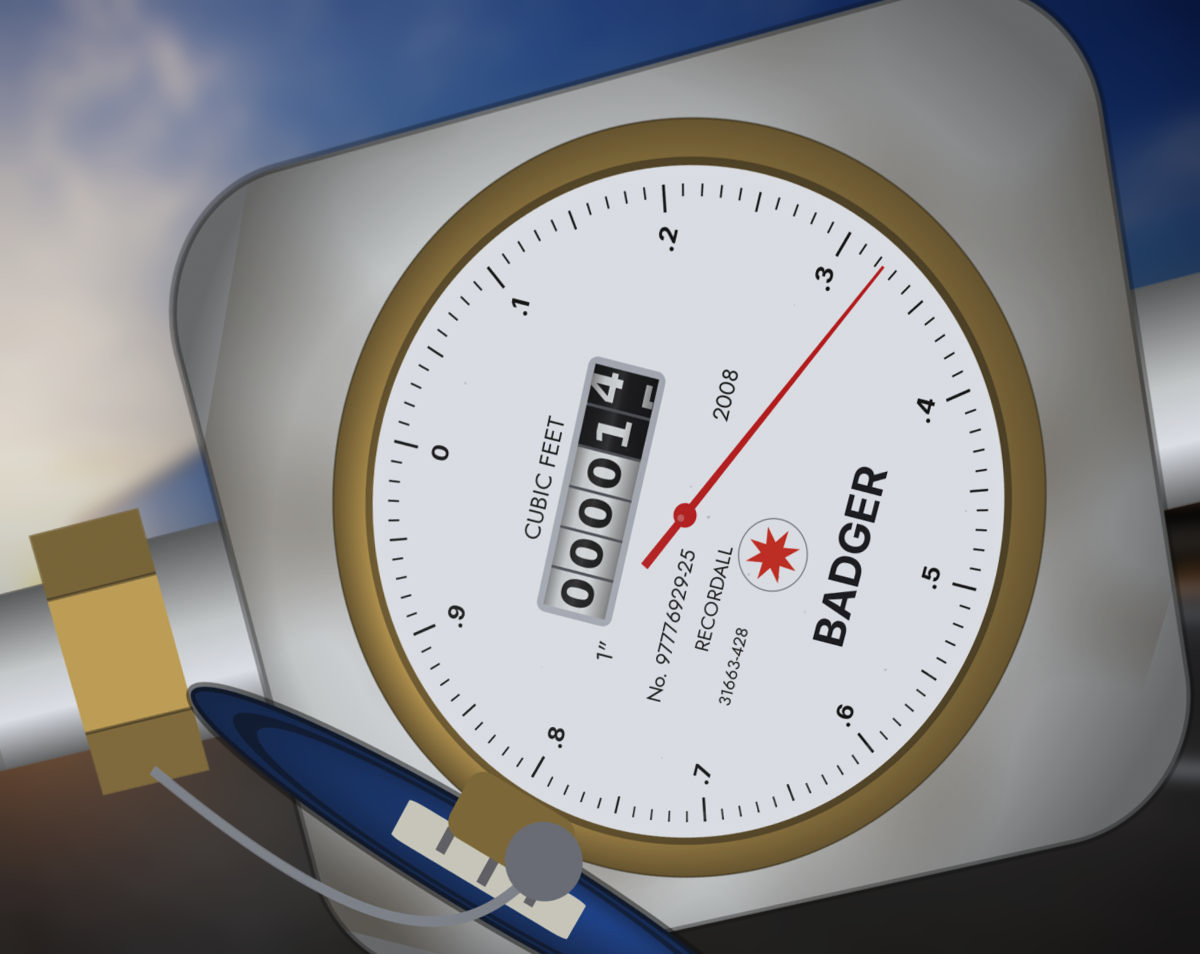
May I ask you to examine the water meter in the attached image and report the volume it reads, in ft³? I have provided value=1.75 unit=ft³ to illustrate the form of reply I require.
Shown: value=14.32 unit=ft³
